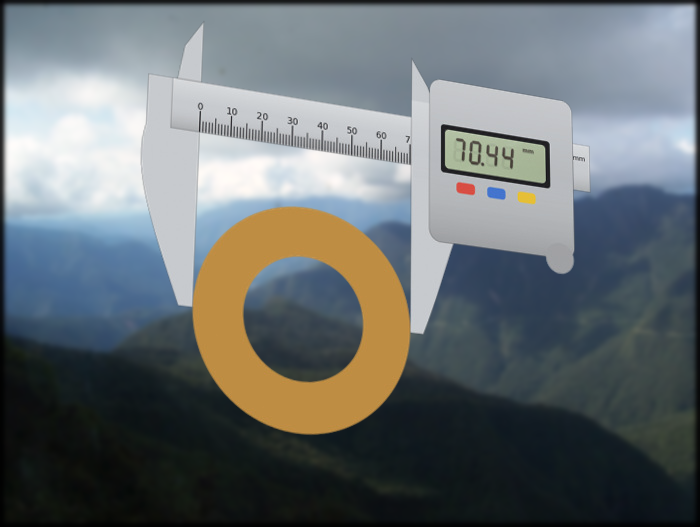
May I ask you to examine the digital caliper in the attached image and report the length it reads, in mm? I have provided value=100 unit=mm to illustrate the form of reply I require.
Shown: value=70.44 unit=mm
